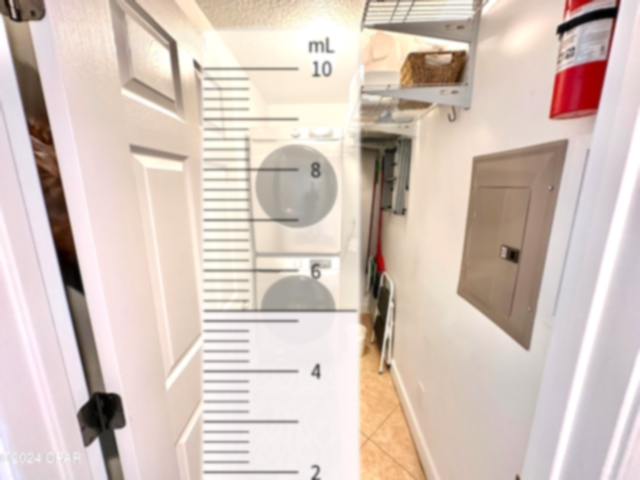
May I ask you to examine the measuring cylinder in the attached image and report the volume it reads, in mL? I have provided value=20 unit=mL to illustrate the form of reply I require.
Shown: value=5.2 unit=mL
